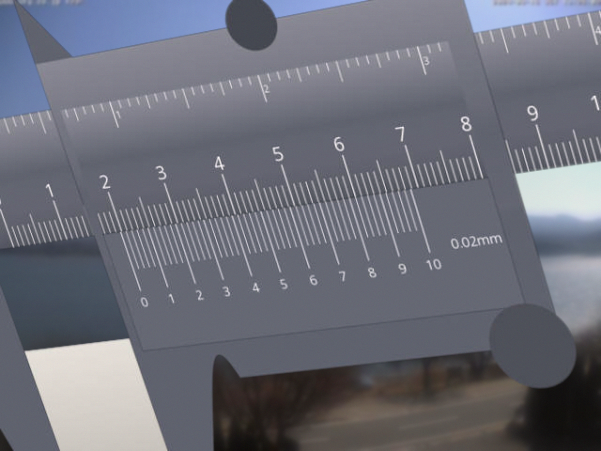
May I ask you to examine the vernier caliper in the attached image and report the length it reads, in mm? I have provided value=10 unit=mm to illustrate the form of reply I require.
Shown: value=19.8 unit=mm
